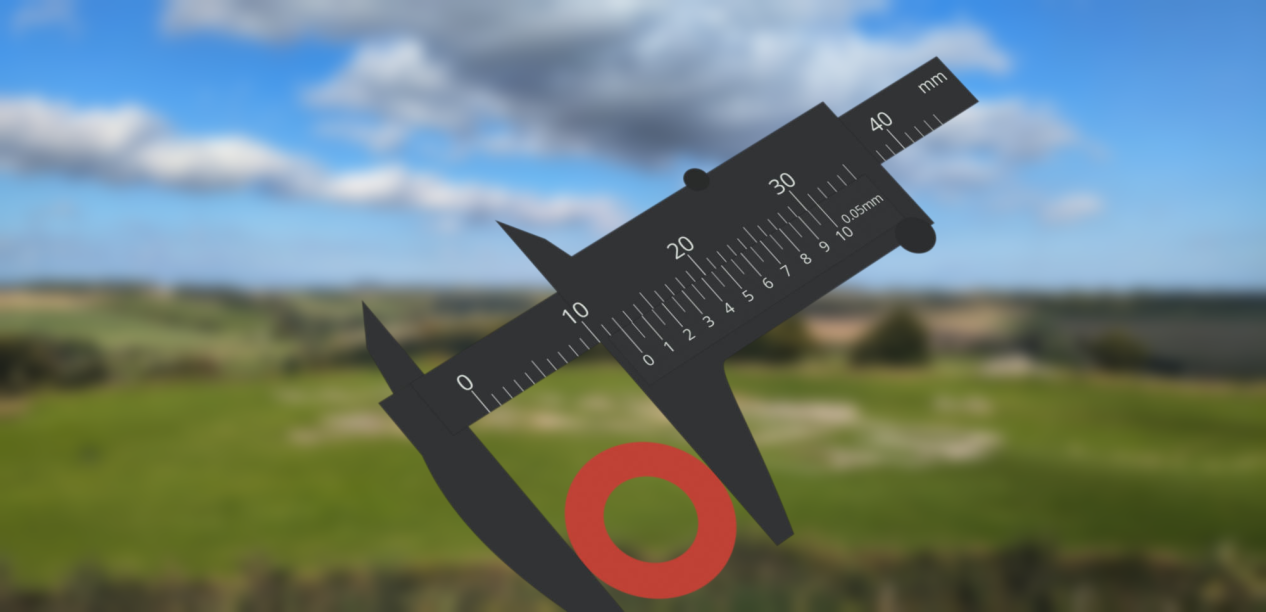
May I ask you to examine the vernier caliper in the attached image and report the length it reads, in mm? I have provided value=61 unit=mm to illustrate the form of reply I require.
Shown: value=12.0 unit=mm
